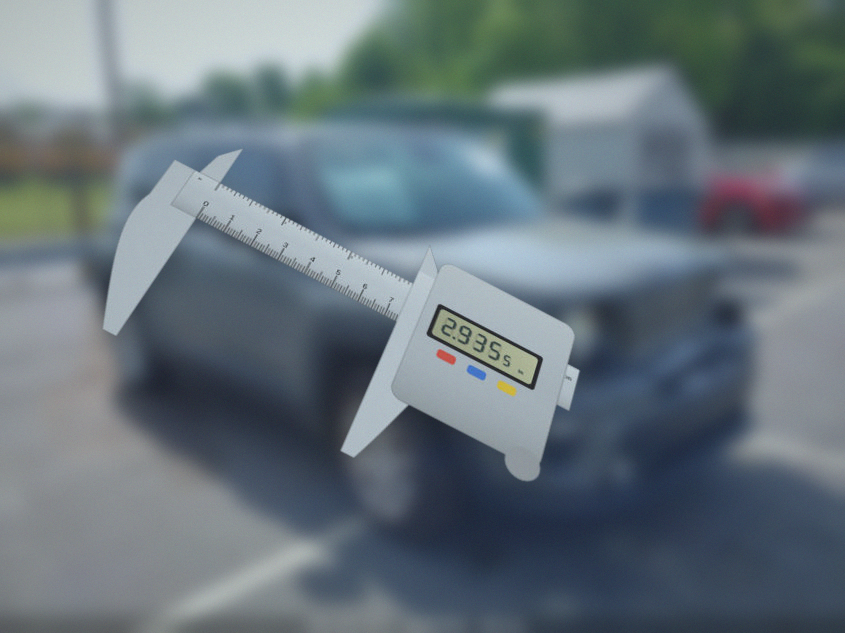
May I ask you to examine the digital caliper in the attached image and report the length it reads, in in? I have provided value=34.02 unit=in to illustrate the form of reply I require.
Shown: value=2.9355 unit=in
